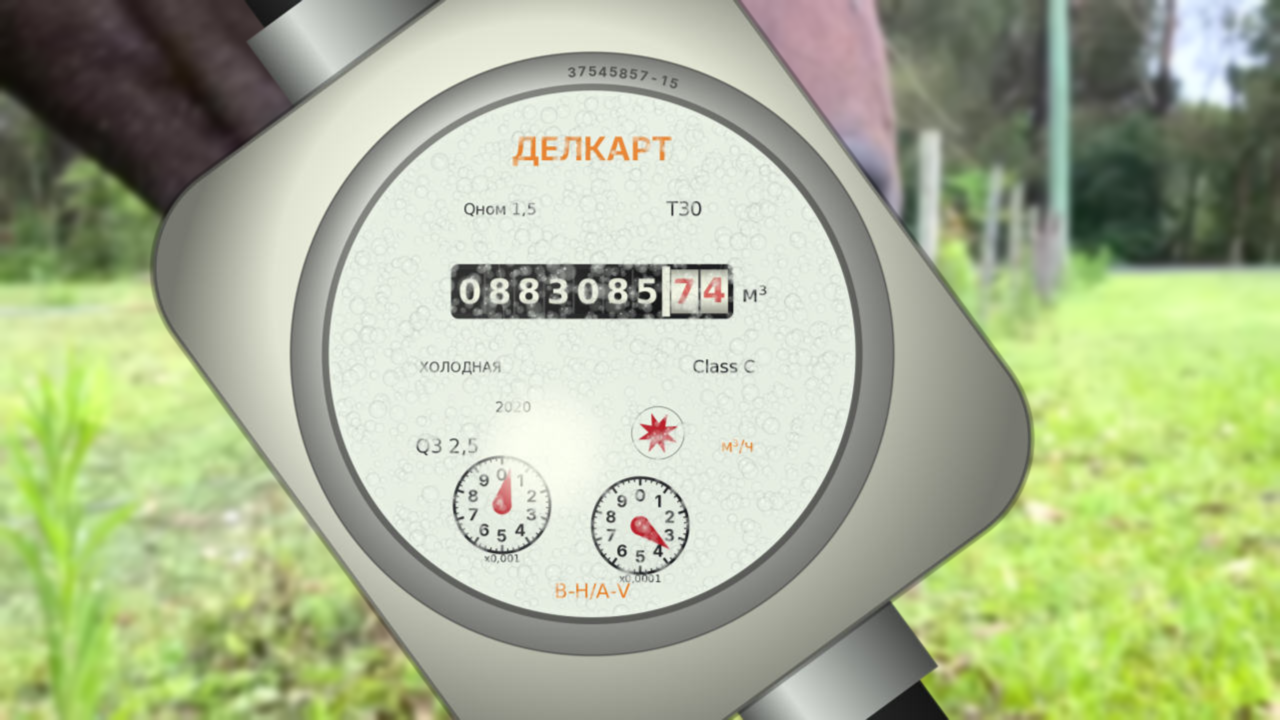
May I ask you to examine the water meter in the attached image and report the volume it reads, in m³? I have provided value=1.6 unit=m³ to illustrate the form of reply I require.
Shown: value=883085.7403 unit=m³
